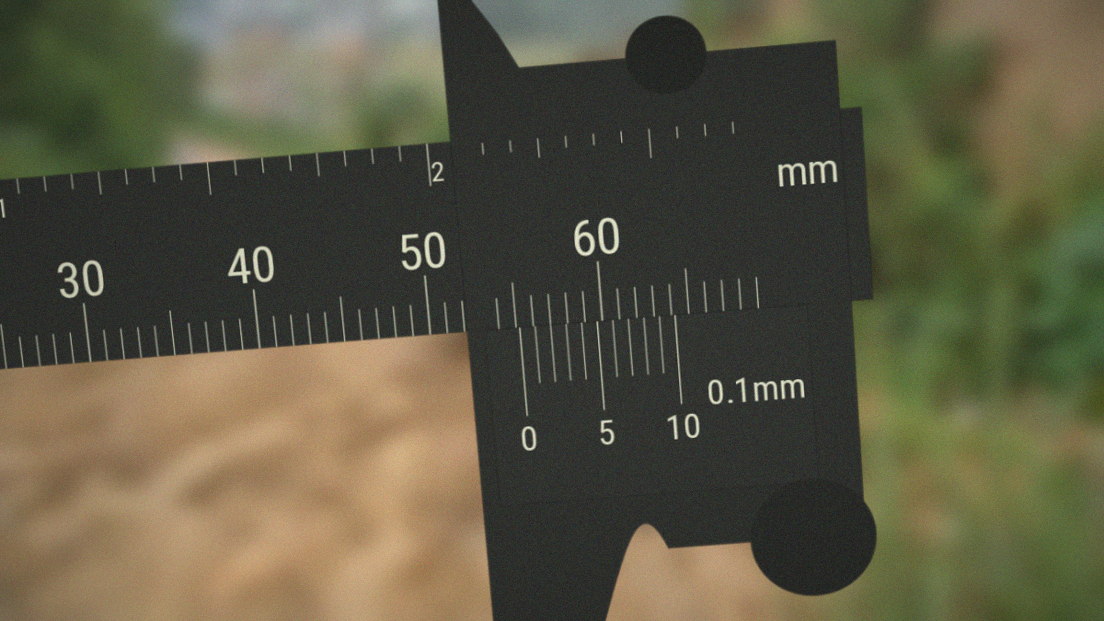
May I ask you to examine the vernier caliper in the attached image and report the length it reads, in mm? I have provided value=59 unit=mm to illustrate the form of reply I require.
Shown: value=55.2 unit=mm
